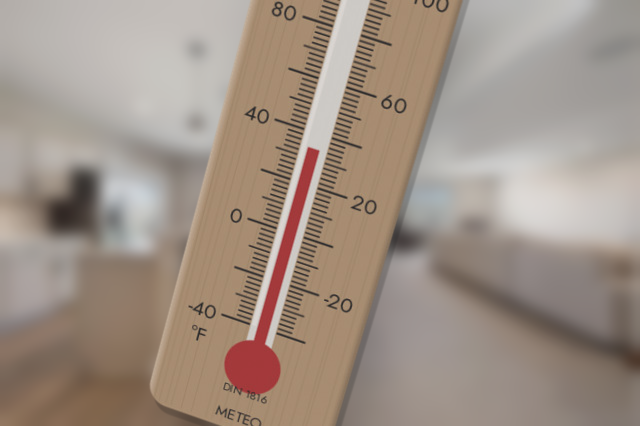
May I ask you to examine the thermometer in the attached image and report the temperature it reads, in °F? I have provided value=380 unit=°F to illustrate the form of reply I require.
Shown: value=34 unit=°F
